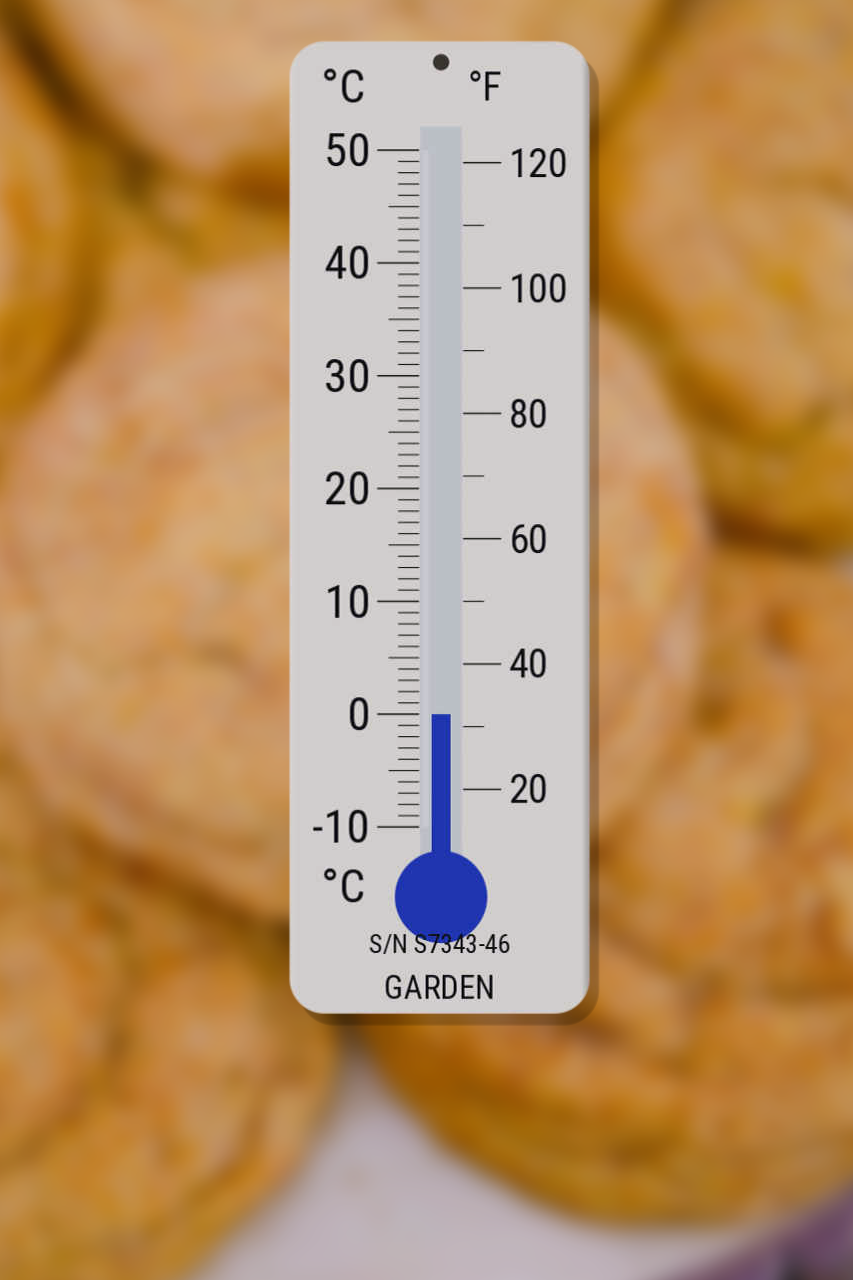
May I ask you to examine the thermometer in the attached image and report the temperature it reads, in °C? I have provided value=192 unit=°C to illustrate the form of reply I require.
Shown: value=0 unit=°C
